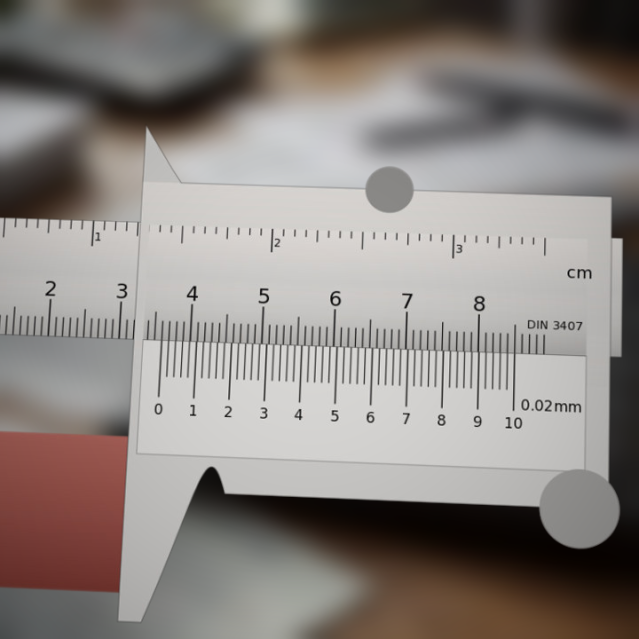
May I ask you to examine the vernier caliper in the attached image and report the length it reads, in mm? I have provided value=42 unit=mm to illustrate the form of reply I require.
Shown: value=36.0 unit=mm
